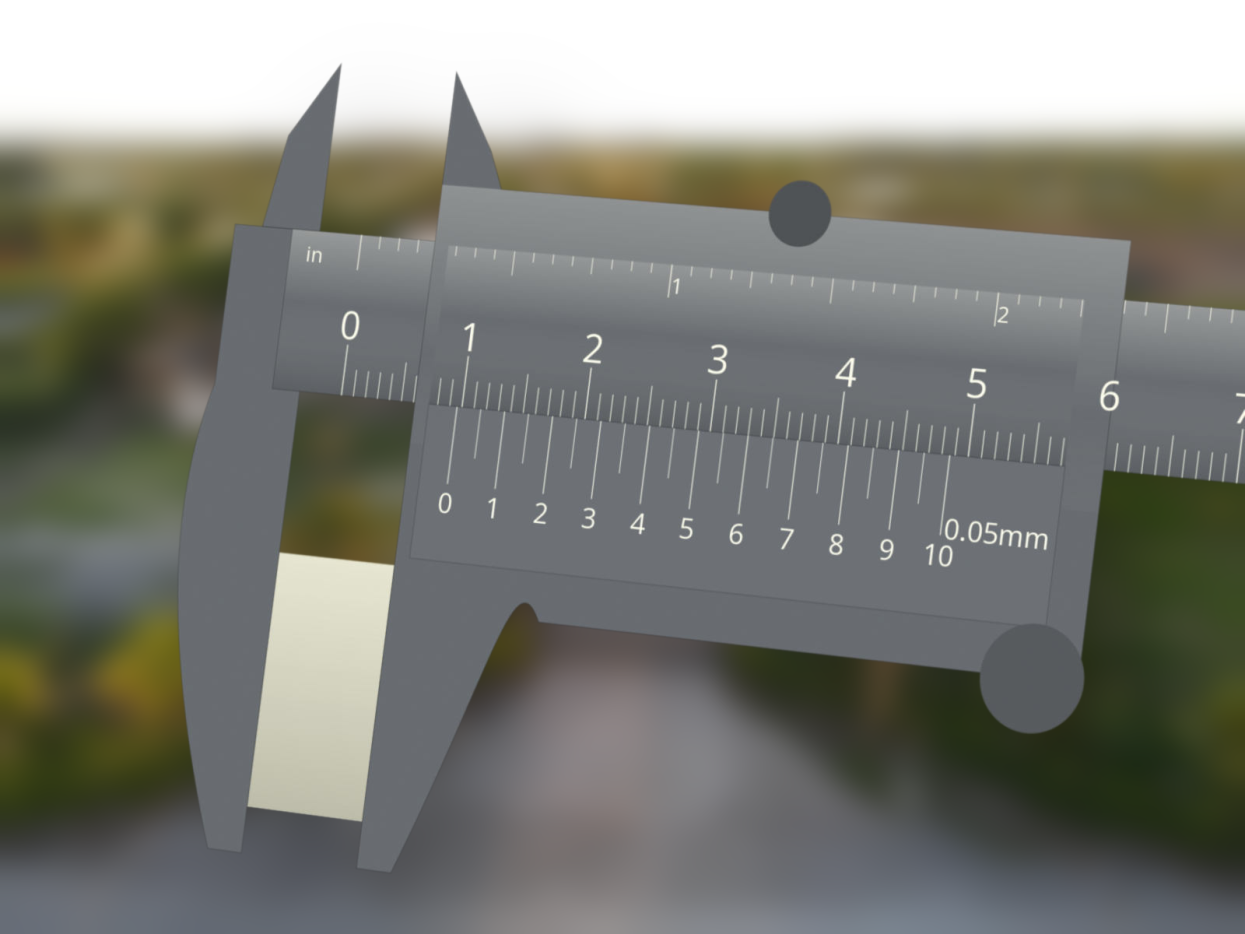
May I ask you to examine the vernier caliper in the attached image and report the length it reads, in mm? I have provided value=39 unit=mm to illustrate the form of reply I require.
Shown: value=9.6 unit=mm
